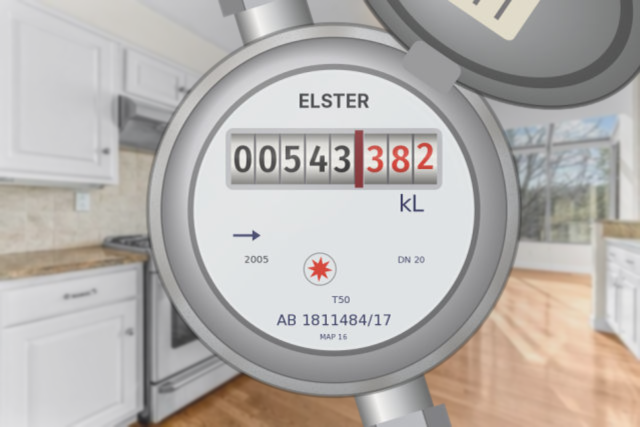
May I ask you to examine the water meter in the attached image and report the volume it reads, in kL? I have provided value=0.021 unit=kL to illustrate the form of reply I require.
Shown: value=543.382 unit=kL
